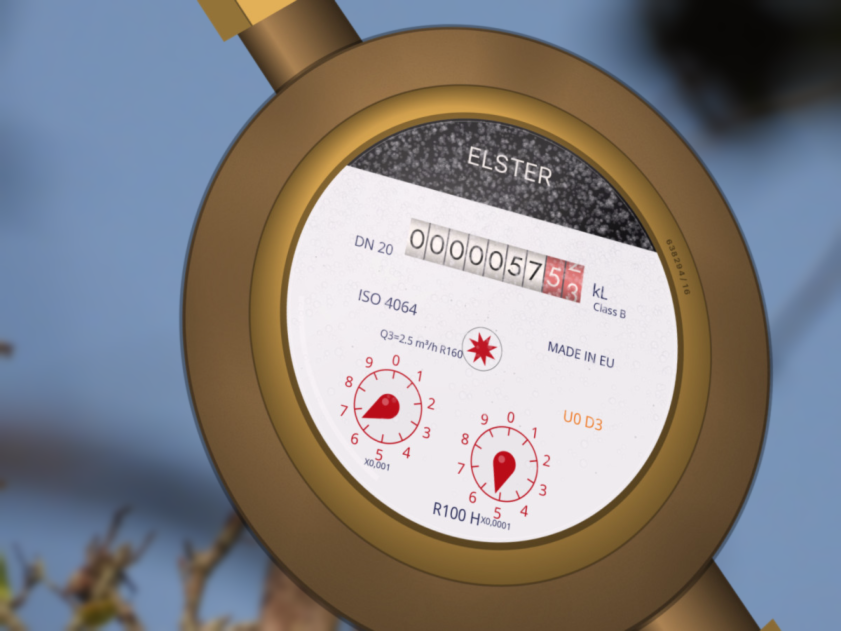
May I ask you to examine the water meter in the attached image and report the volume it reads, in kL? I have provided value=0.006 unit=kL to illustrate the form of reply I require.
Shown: value=57.5265 unit=kL
